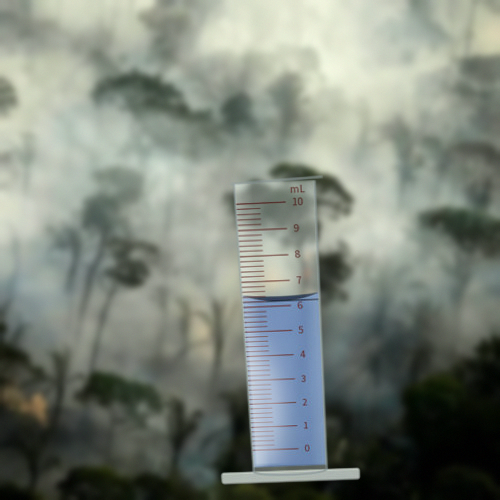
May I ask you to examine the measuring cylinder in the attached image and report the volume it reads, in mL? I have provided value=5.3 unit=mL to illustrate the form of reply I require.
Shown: value=6.2 unit=mL
